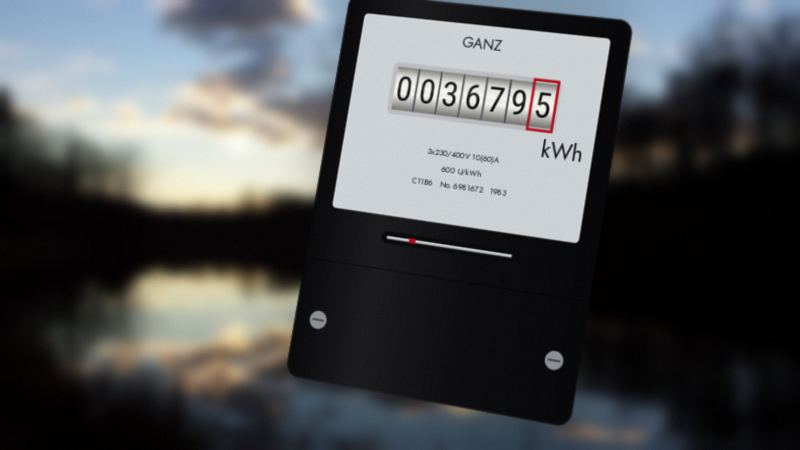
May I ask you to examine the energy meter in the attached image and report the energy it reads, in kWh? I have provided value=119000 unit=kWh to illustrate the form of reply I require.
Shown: value=3679.5 unit=kWh
